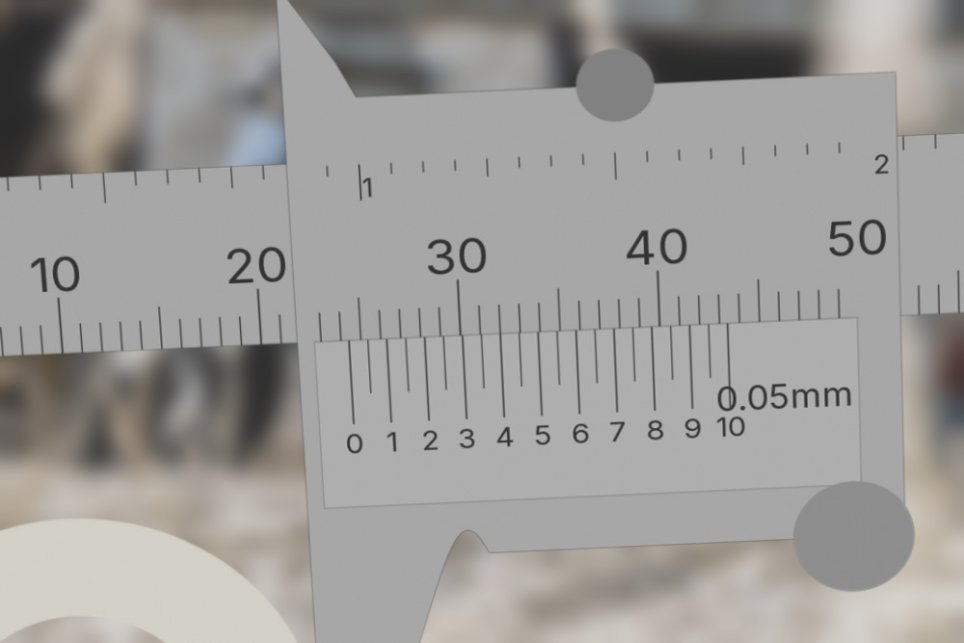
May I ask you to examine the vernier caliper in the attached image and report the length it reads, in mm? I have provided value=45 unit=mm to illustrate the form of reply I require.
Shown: value=24.4 unit=mm
